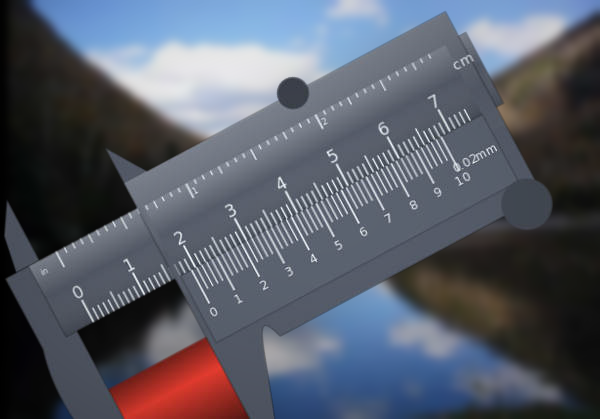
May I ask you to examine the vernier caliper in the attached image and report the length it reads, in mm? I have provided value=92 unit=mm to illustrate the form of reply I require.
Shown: value=19.2 unit=mm
